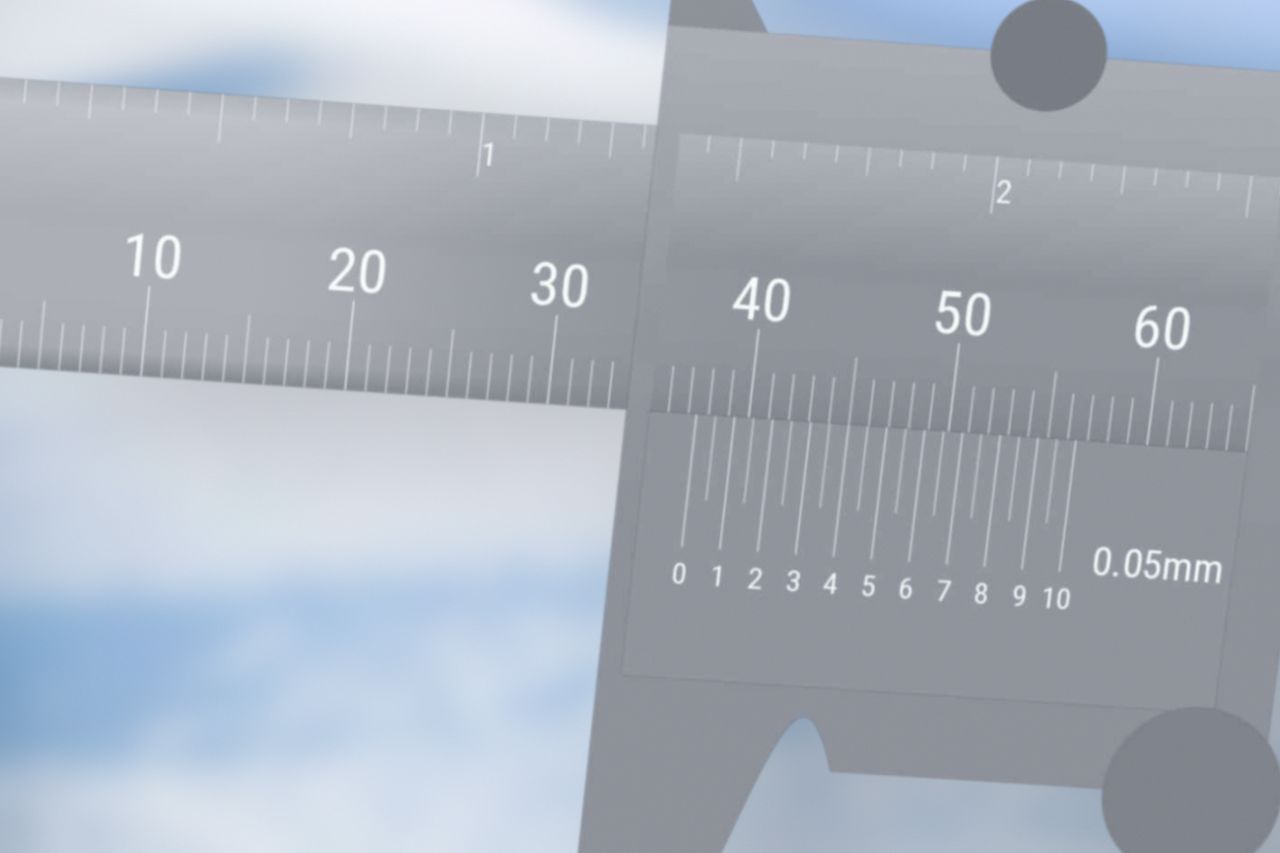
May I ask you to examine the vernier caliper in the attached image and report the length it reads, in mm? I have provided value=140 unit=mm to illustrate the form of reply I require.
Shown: value=37.4 unit=mm
